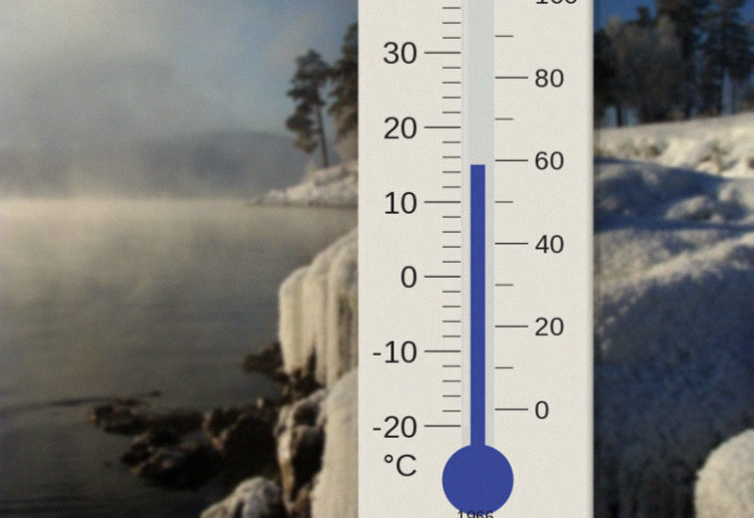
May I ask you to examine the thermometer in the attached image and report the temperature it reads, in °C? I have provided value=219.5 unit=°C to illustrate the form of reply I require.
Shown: value=15 unit=°C
